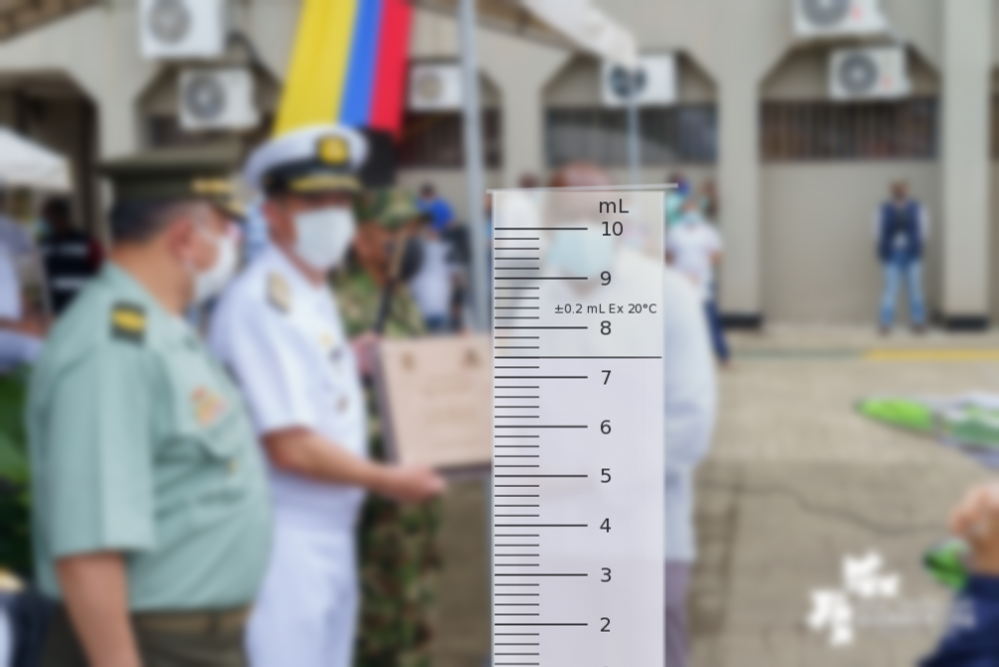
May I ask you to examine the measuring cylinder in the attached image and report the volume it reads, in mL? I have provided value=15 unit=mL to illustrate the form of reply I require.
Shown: value=7.4 unit=mL
